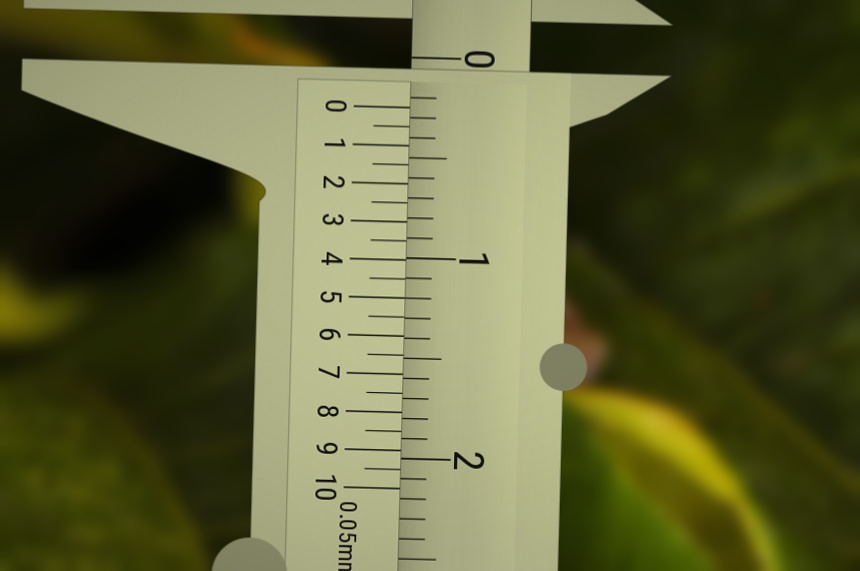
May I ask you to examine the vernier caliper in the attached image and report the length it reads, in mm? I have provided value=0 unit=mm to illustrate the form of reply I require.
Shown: value=2.5 unit=mm
